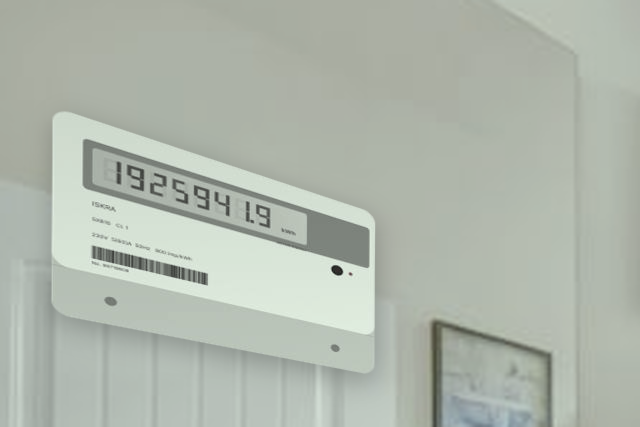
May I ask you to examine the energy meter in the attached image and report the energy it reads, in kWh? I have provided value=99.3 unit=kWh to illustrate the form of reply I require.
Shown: value=1925941.9 unit=kWh
